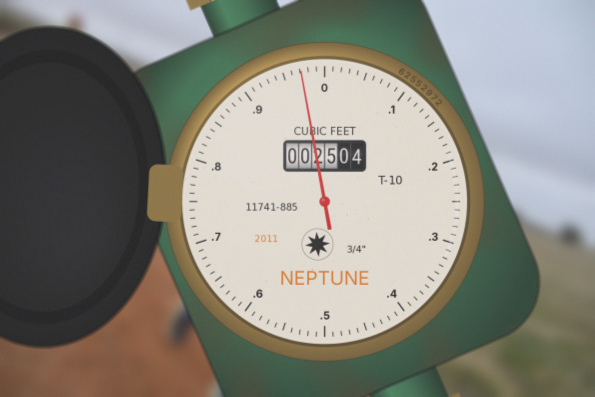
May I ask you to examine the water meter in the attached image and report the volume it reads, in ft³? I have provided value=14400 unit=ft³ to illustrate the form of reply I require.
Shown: value=2503.97 unit=ft³
